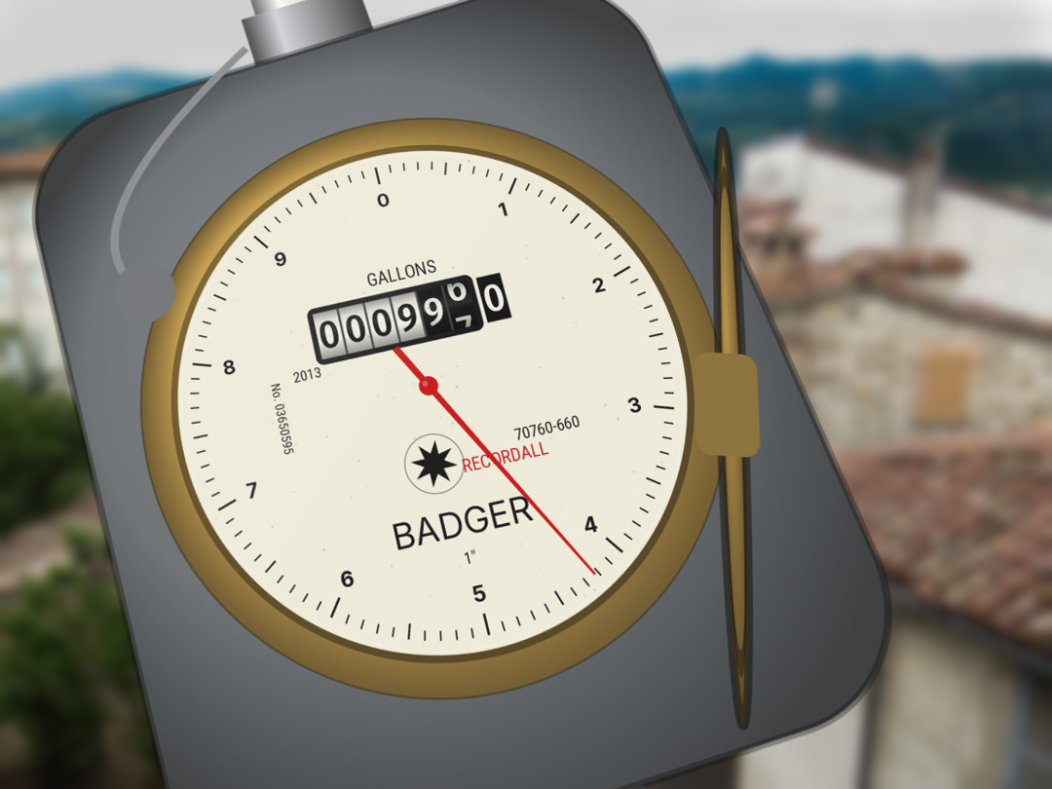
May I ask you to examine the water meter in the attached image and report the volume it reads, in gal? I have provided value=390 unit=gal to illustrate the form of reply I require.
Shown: value=9964.2 unit=gal
